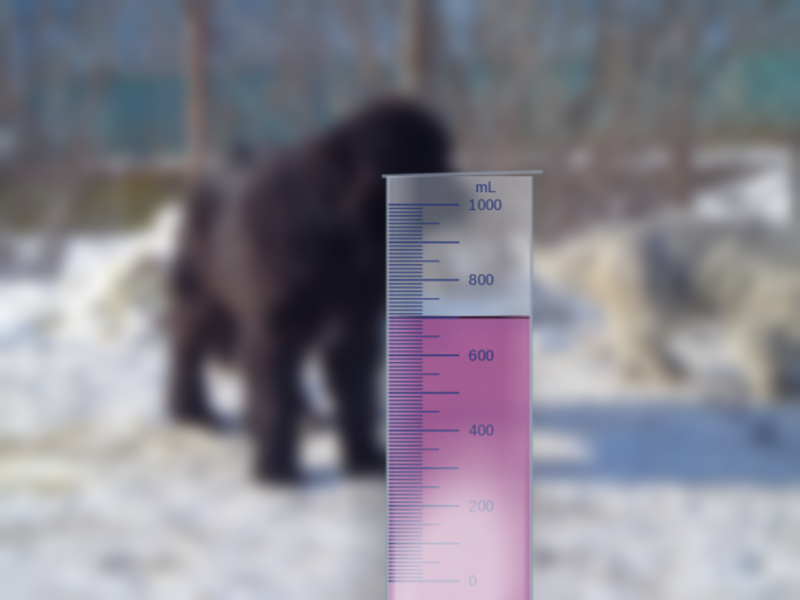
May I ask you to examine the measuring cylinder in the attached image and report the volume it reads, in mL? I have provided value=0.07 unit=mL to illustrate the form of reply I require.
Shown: value=700 unit=mL
